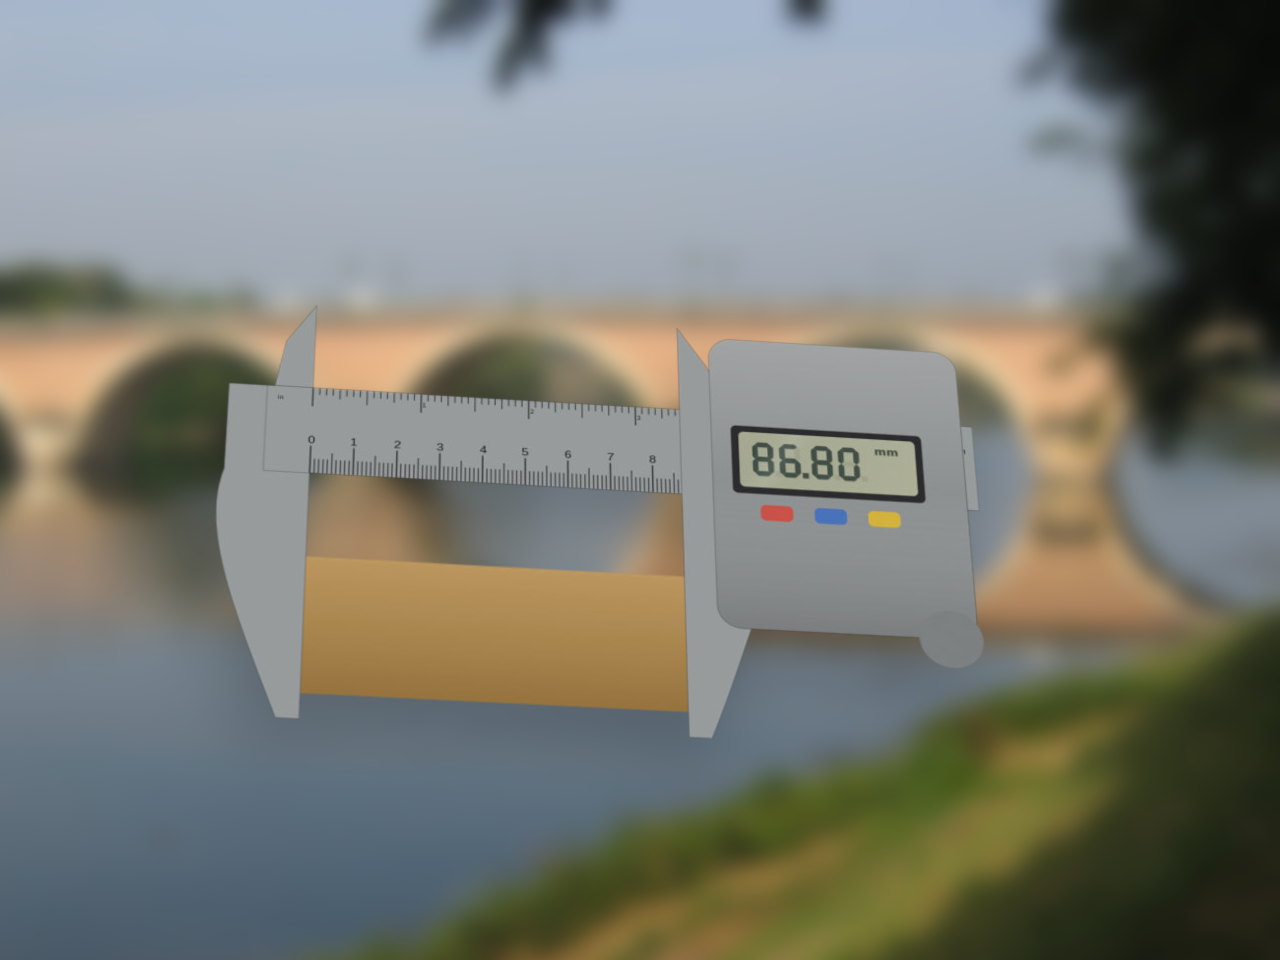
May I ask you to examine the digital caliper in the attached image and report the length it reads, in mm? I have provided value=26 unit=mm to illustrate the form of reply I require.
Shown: value=86.80 unit=mm
